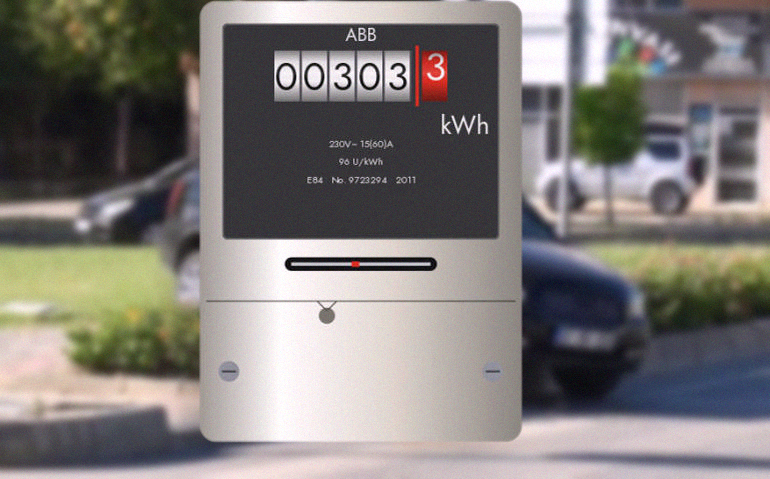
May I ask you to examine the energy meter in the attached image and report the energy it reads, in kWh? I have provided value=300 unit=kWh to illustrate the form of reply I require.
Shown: value=303.3 unit=kWh
